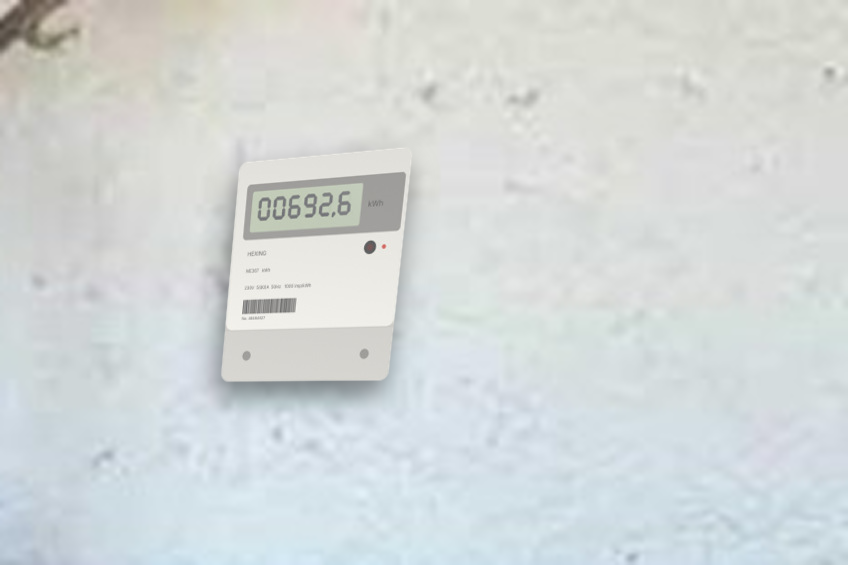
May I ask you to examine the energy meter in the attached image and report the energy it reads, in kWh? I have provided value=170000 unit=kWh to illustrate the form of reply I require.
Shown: value=692.6 unit=kWh
